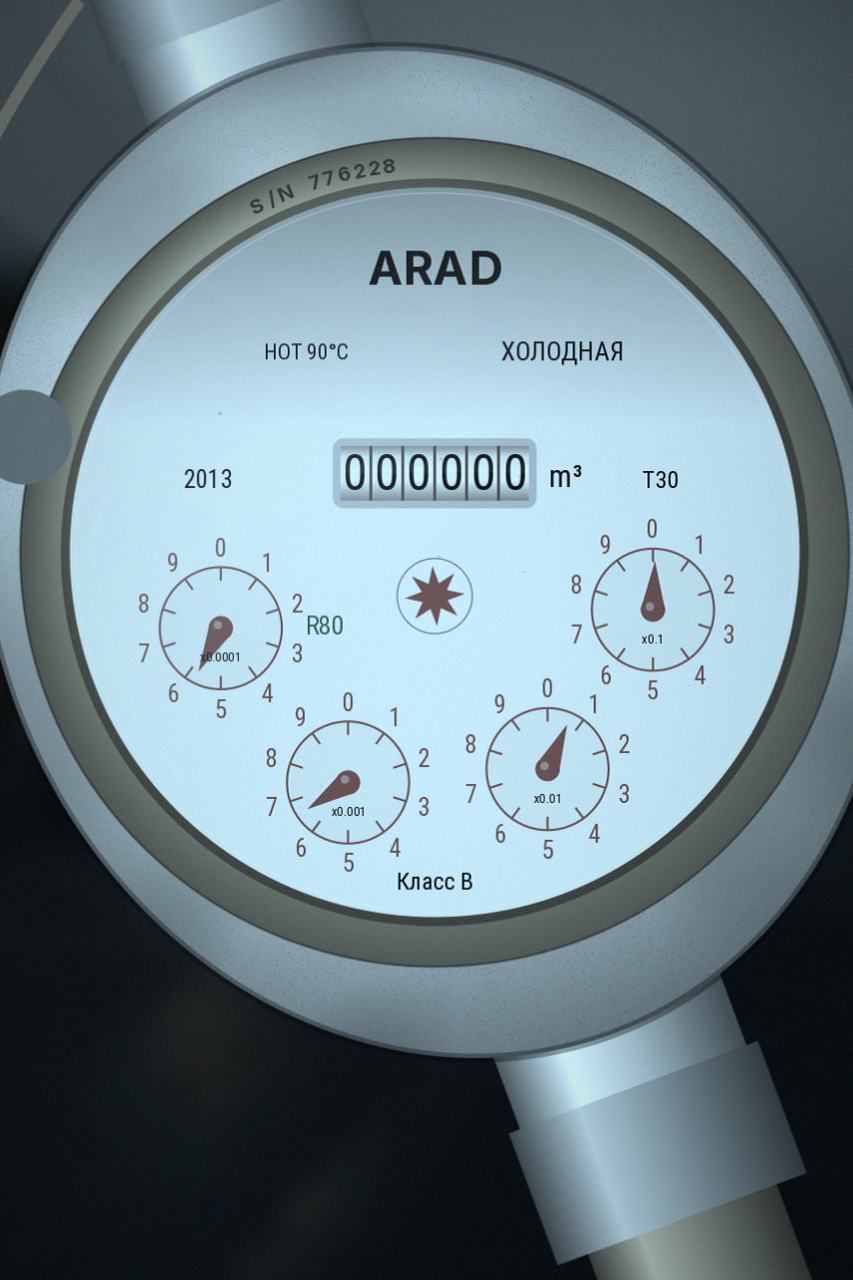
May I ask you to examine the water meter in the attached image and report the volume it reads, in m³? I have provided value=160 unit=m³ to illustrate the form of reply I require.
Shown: value=0.0065 unit=m³
